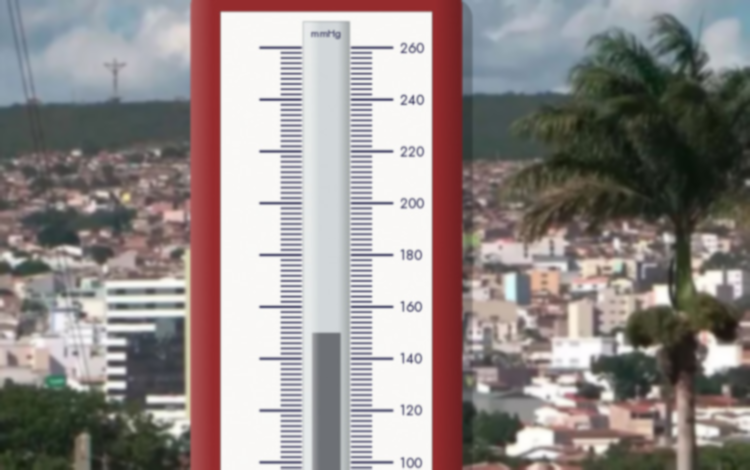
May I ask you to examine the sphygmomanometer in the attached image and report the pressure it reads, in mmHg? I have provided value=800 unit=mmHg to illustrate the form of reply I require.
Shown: value=150 unit=mmHg
